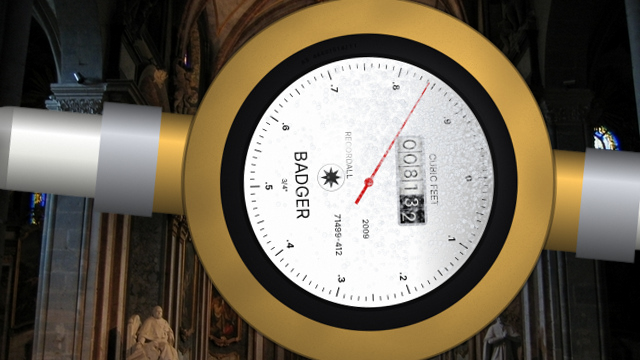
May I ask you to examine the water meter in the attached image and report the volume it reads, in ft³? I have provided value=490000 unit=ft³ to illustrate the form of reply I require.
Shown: value=8131.84 unit=ft³
